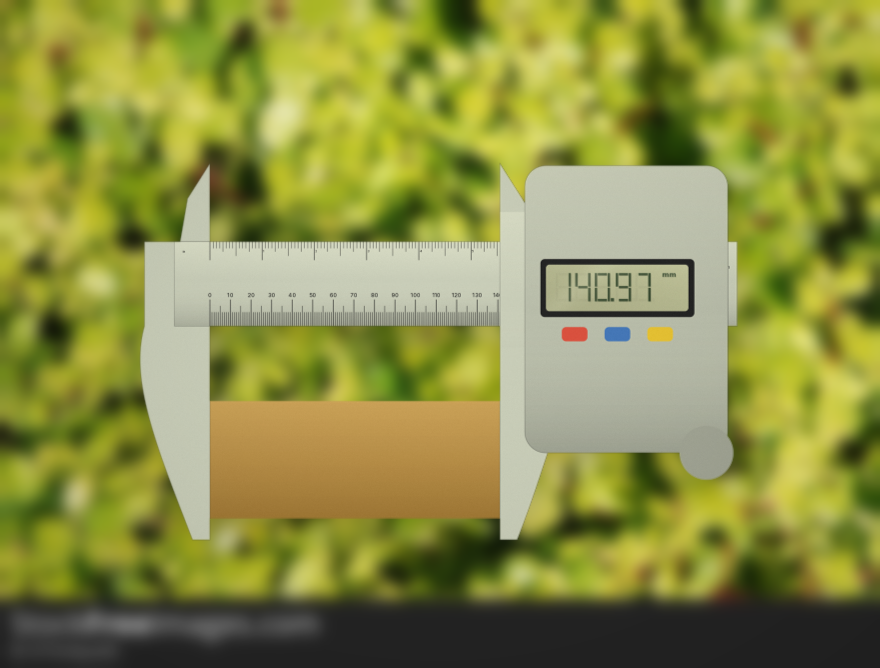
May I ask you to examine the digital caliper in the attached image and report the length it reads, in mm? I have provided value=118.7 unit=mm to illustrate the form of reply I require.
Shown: value=140.97 unit=mm
